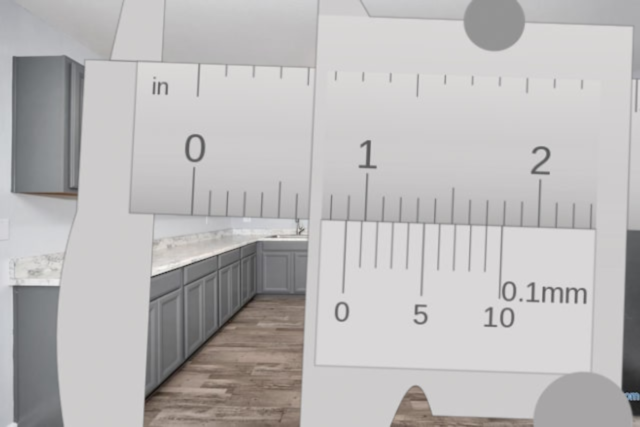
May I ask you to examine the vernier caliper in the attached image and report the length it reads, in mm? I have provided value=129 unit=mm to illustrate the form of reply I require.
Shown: value=8.9 unit=mm
